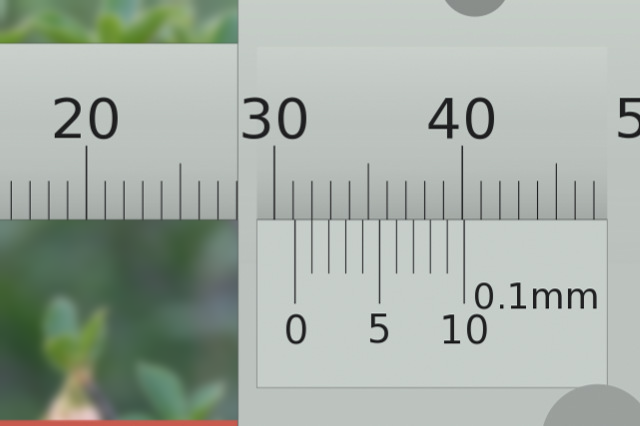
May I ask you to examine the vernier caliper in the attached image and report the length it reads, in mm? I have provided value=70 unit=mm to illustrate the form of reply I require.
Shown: value=31.1 unit=mm
